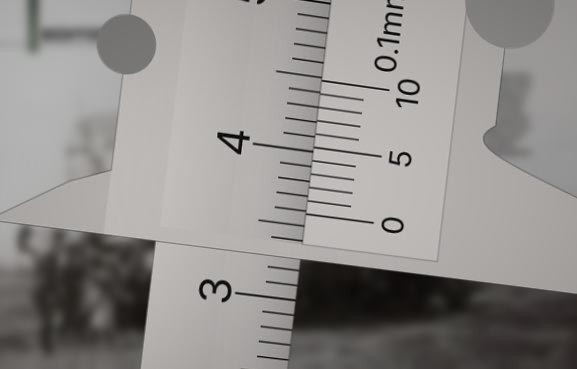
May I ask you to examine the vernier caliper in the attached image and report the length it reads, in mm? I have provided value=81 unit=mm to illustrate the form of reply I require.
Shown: value=35.8 unit=mm
